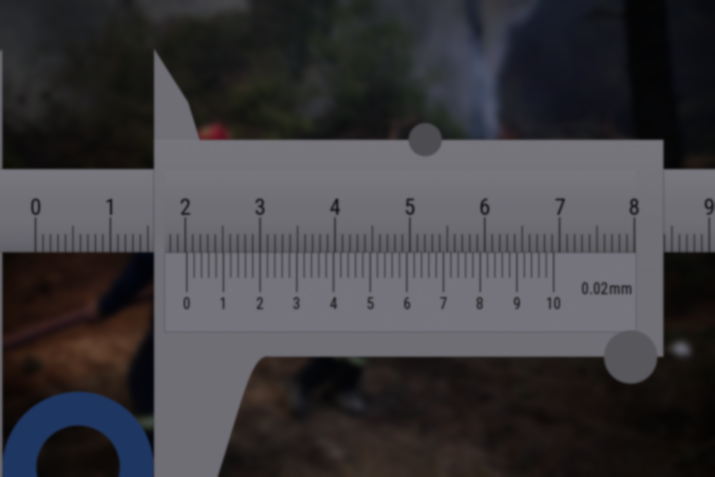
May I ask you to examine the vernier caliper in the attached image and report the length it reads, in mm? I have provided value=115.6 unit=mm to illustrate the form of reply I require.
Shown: value=20.2 unit=mm
